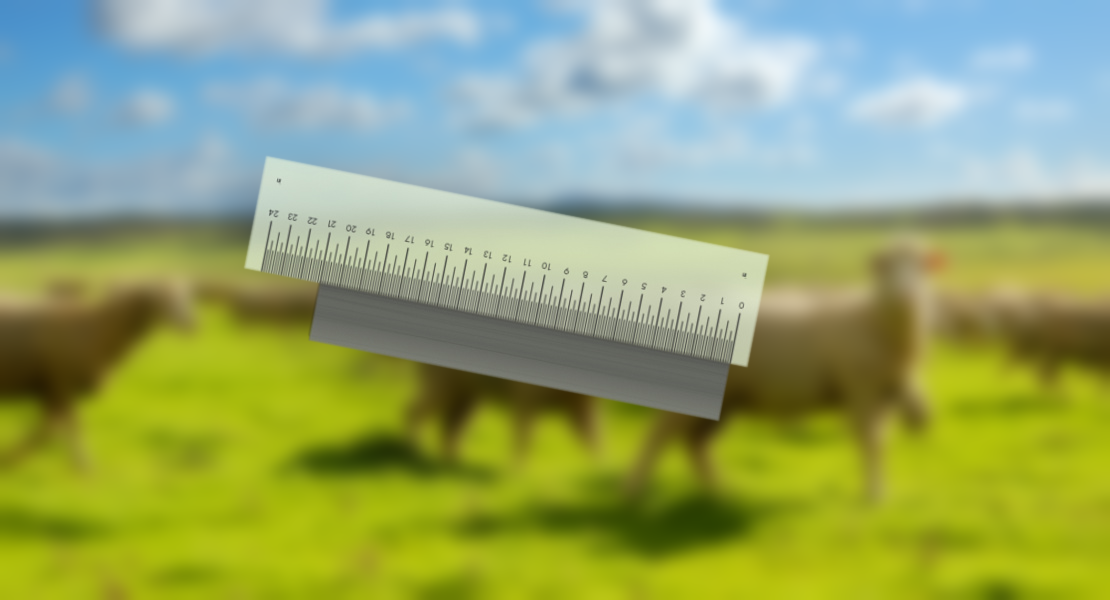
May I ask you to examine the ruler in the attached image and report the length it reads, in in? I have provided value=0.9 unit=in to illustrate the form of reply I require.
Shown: value=21 unit=in
